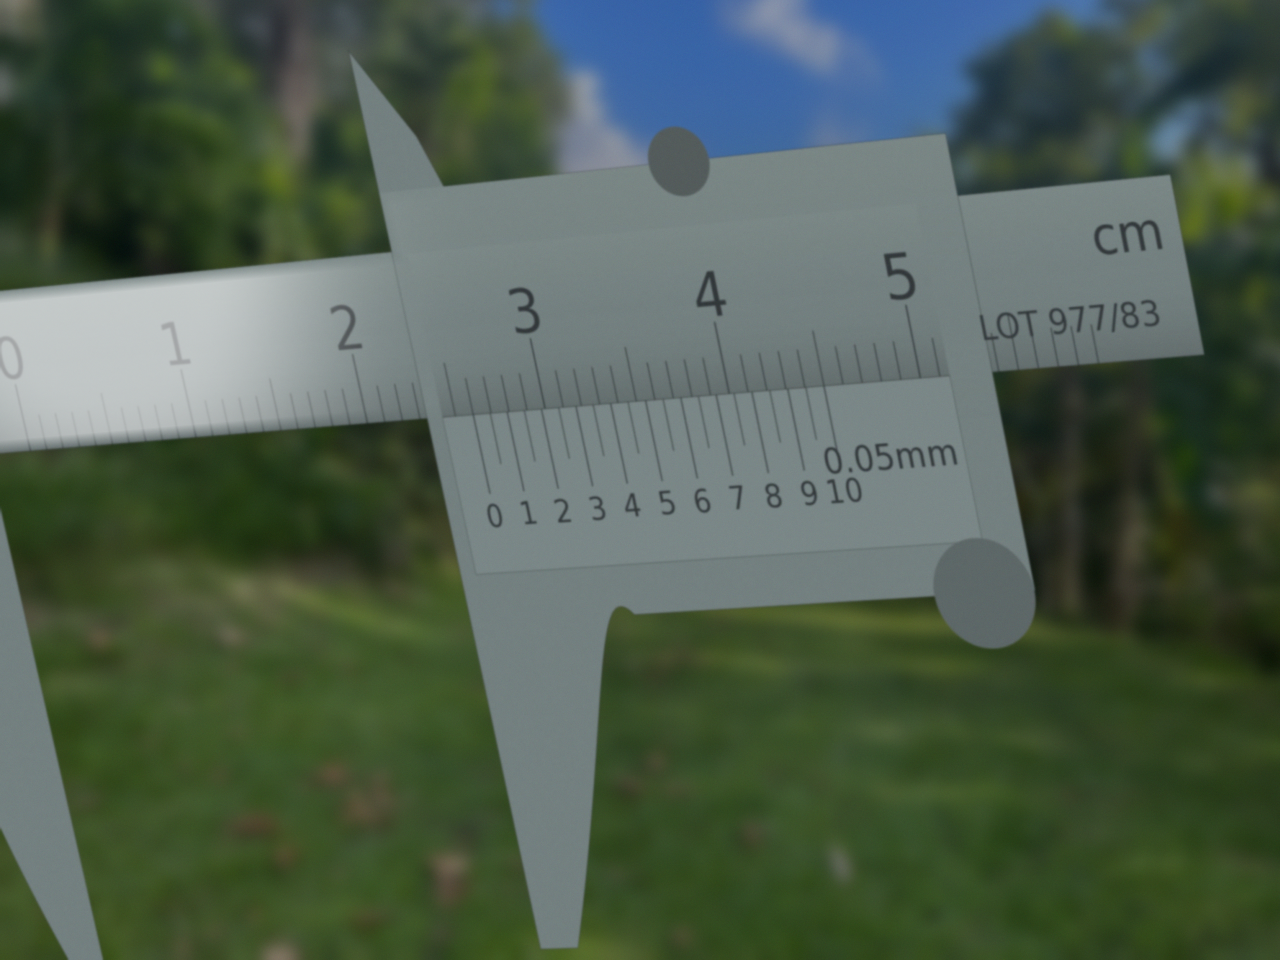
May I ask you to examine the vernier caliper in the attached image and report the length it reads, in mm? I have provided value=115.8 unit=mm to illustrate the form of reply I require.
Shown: value=26.0 unit=mm
